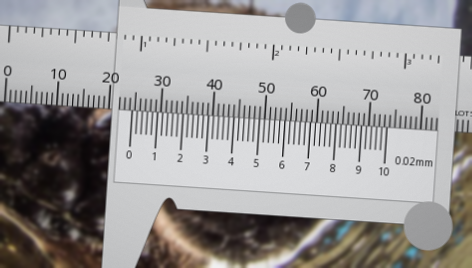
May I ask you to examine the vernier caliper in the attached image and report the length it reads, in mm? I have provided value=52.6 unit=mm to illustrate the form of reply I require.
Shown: value=24.5 unit=mm
